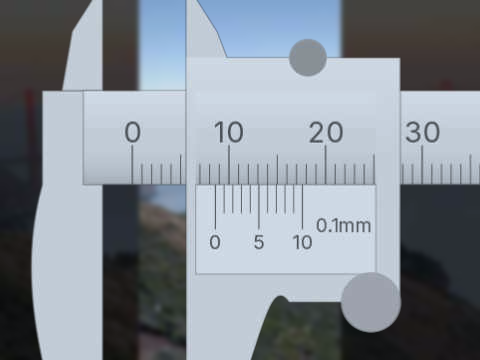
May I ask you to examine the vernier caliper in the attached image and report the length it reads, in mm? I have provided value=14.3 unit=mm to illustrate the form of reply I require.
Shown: value=8.6 unit=mm
